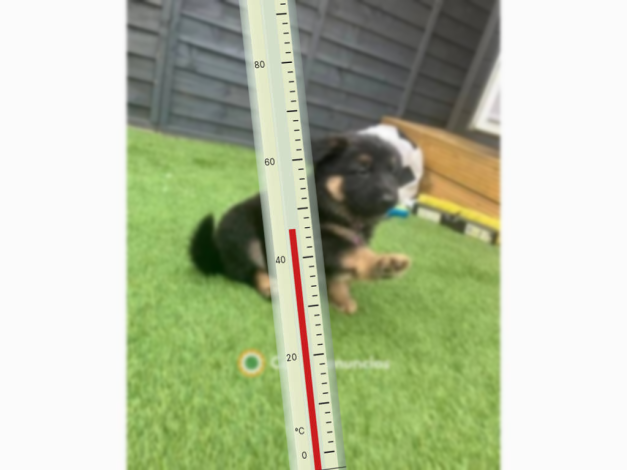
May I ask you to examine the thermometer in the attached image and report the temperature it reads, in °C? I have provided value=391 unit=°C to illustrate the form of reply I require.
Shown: value=46 unit=°C
